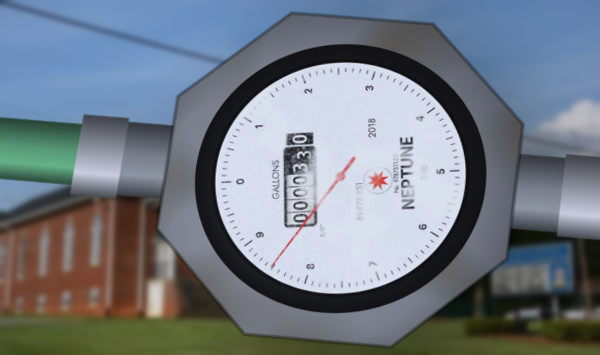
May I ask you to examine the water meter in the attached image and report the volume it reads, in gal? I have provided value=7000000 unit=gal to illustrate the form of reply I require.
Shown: value=328.5 unit=gal
